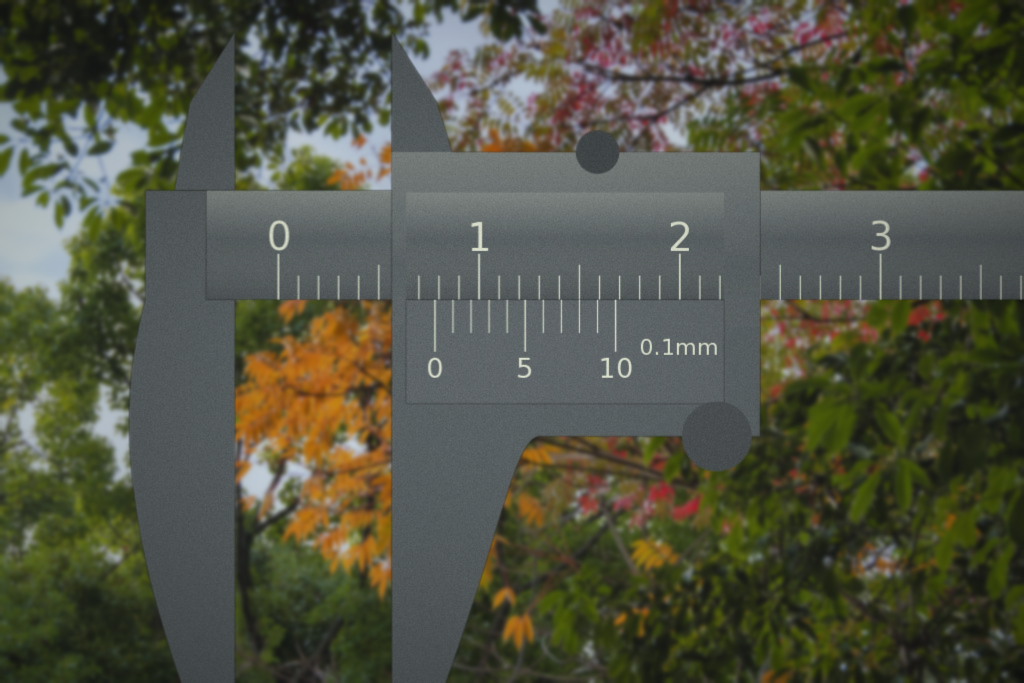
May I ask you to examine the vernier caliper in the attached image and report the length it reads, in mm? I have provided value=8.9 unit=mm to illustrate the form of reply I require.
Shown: value=7.8 unit=mm
